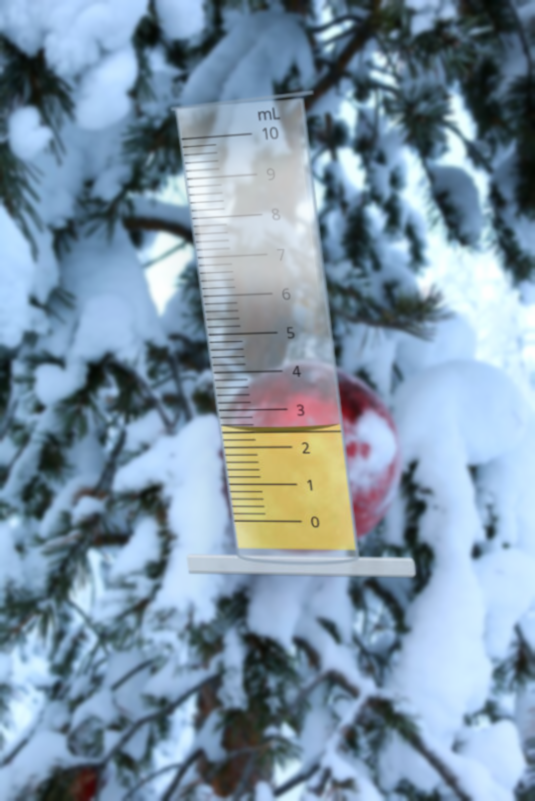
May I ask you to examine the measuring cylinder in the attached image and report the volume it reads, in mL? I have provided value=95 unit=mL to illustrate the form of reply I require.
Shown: value=2.4 unit=mL
